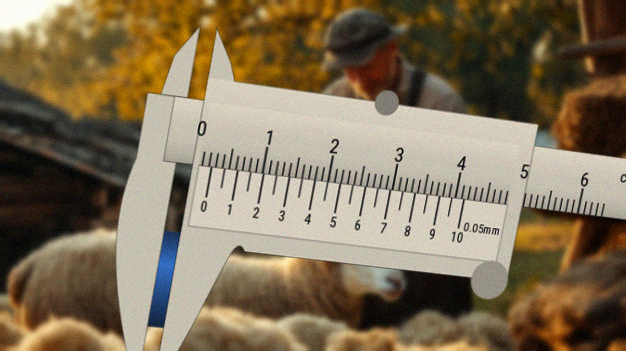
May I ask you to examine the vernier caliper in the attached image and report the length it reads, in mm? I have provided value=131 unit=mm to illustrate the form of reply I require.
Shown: value=2.4 unit=mm
